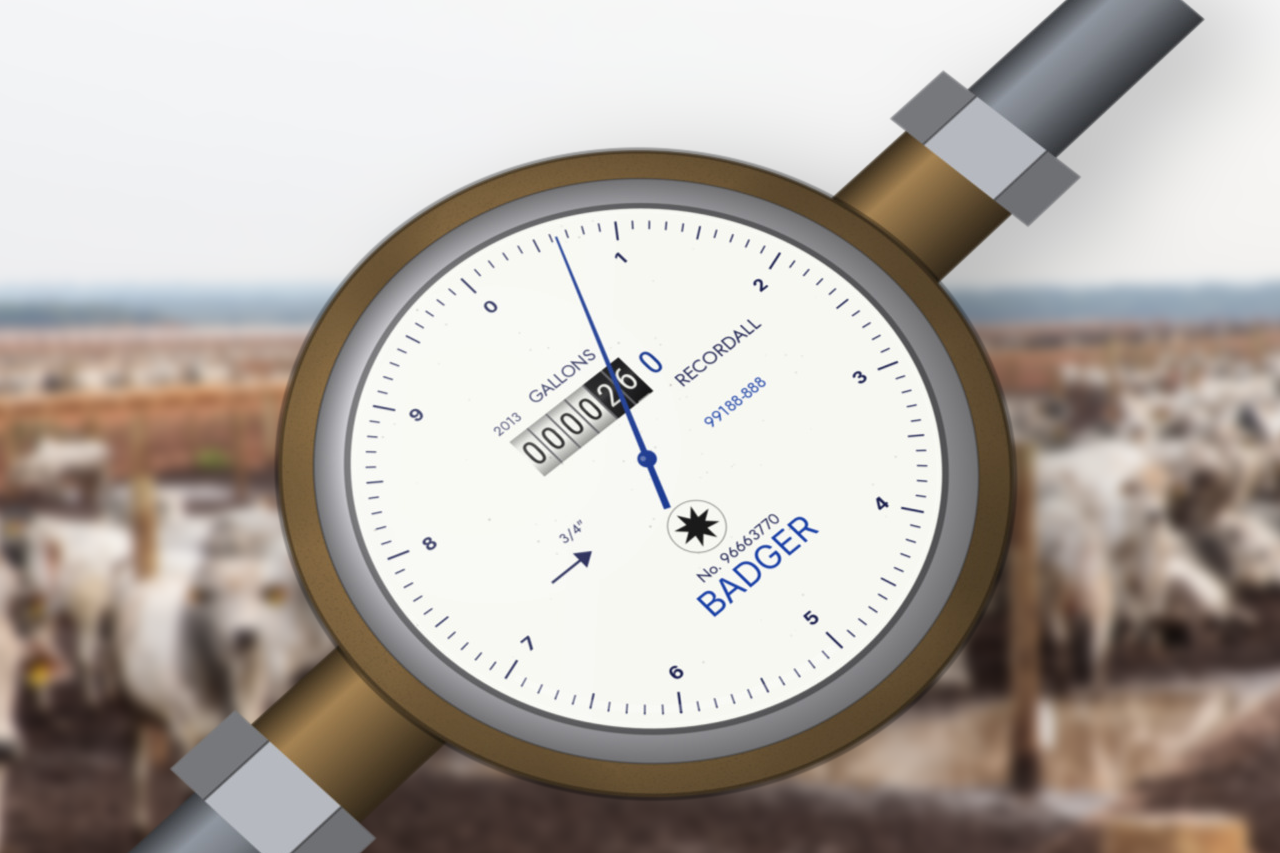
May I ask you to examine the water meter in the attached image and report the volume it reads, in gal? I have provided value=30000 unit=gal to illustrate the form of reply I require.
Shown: value=260.6 unit=gal
